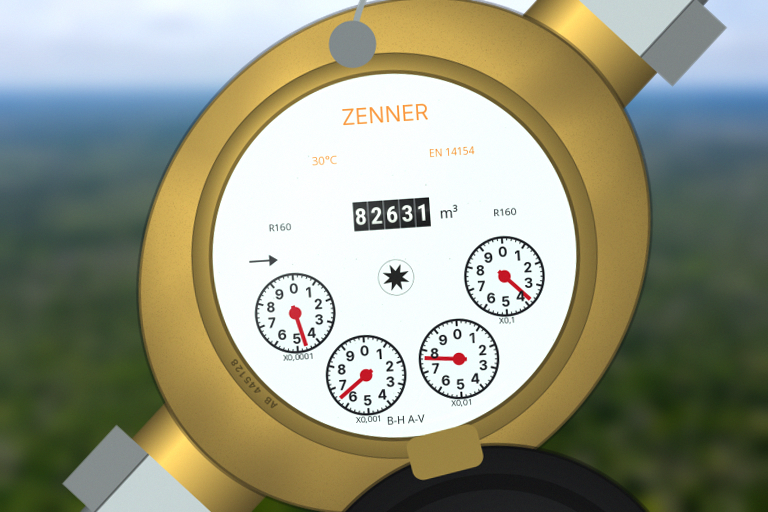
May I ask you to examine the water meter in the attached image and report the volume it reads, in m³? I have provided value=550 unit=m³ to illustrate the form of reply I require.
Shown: value=82631.3764 unit=m³
